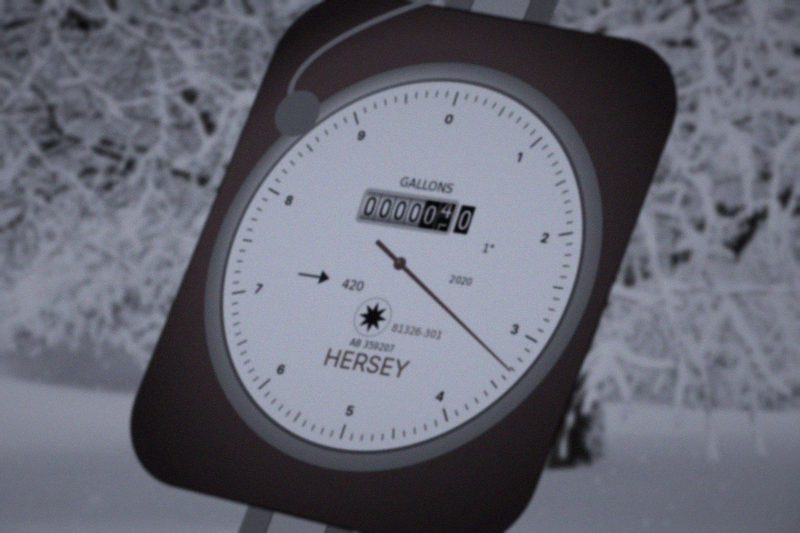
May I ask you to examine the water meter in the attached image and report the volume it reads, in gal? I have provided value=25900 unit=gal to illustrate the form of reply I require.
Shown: value=43.3 unit=gal
